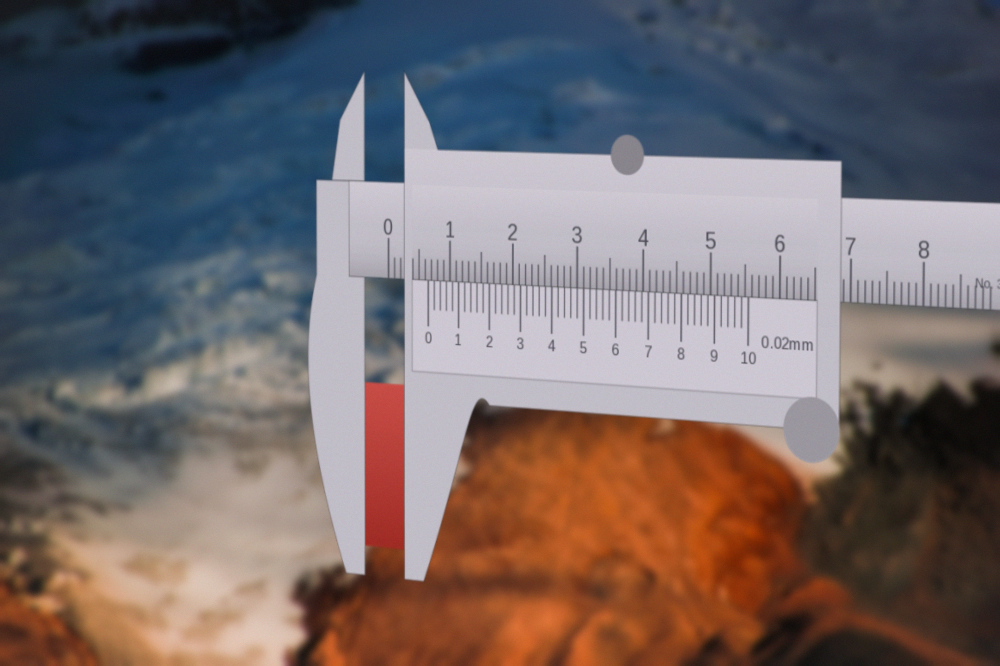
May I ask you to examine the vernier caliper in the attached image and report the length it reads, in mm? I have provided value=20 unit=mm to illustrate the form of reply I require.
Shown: value=6.5 unit=mm
